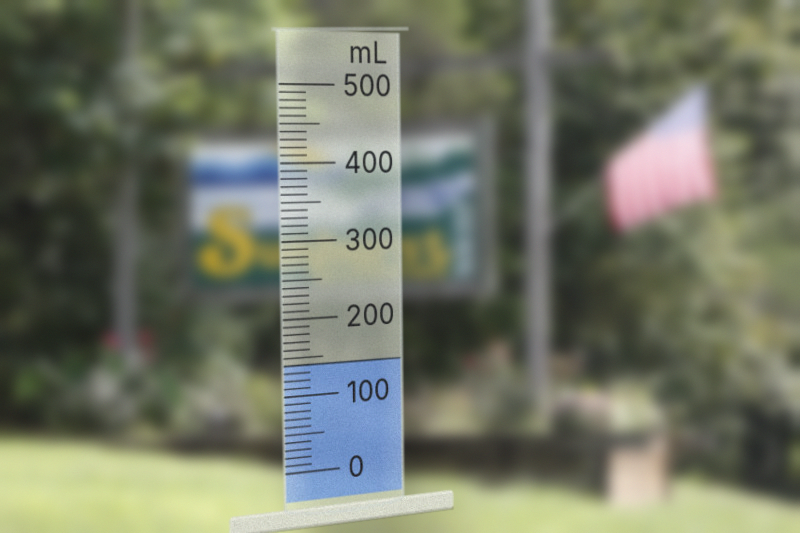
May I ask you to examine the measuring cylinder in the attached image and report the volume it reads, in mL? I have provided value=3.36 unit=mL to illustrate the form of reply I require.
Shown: value=140 unit=mL
